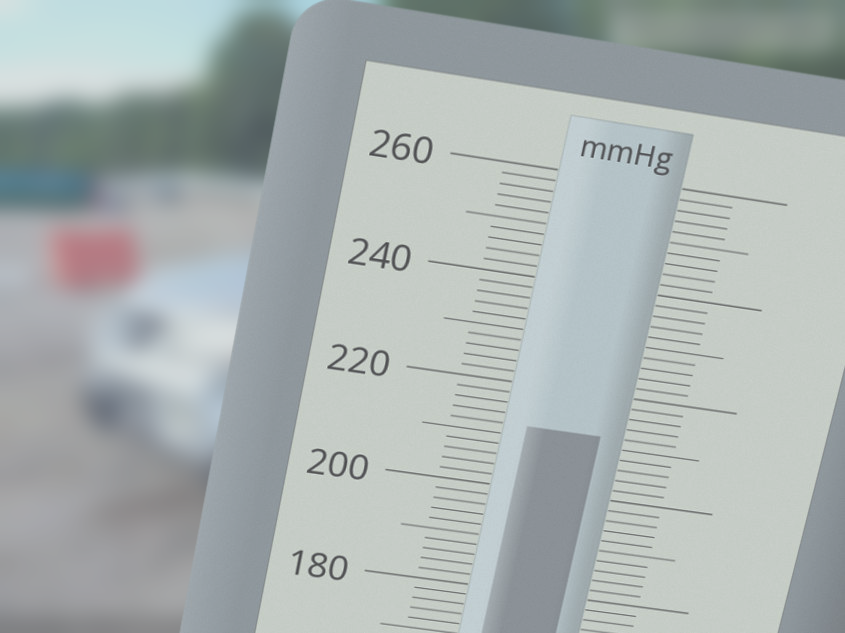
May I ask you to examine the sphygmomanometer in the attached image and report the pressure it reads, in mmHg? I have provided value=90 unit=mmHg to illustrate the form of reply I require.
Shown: value=212 unit=mmHg
